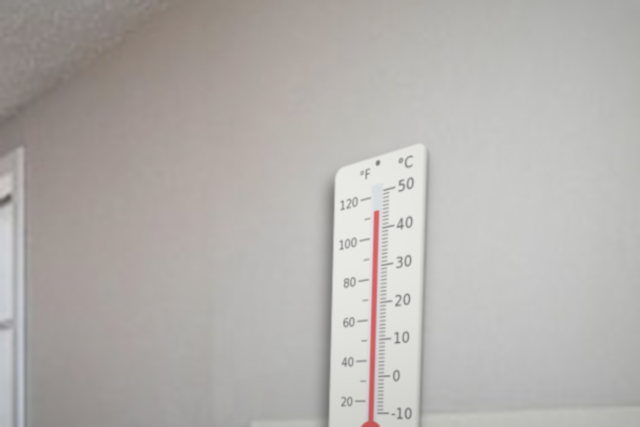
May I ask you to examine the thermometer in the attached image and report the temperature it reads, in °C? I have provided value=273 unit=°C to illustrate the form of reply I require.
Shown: value=45 unit=°C
